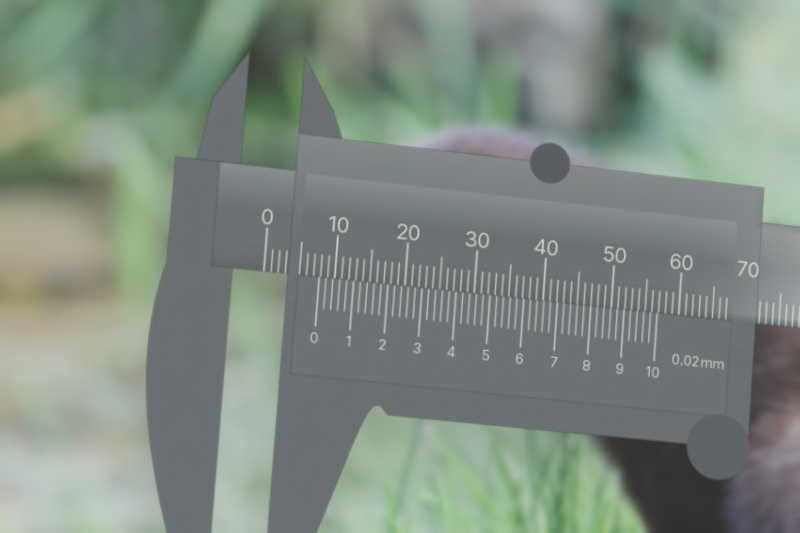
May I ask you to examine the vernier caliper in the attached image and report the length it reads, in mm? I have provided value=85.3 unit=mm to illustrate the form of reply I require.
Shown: value=7.8 unit=mm
